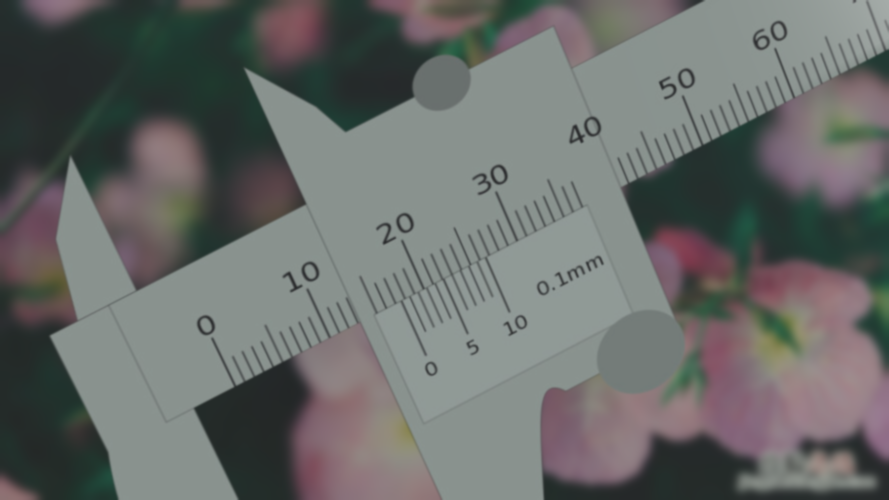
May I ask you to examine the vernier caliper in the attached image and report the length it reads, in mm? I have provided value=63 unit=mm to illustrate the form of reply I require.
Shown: value=17.6 unit=mm
